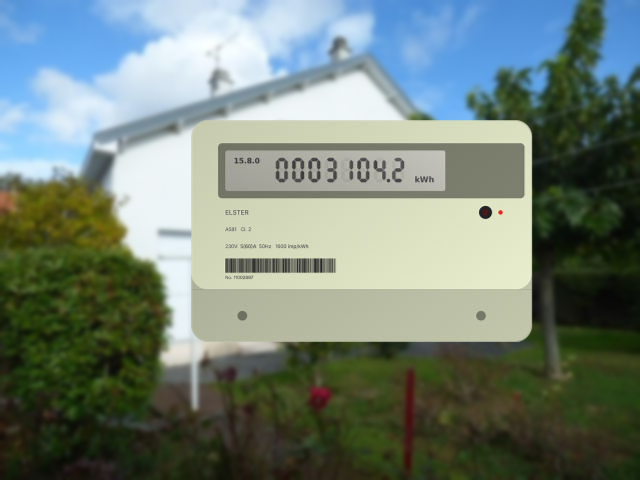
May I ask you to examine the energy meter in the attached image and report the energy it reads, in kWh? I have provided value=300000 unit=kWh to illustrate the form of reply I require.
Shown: value=3104.2 unit=kWh
